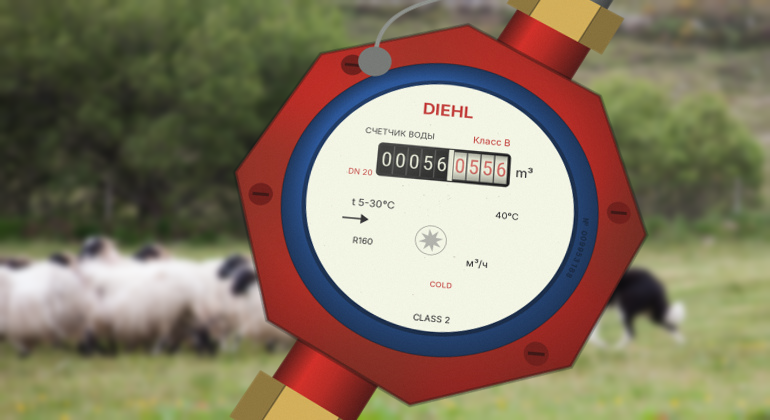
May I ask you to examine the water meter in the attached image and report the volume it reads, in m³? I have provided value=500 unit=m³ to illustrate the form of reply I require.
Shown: value=56.0556 unit=m³
